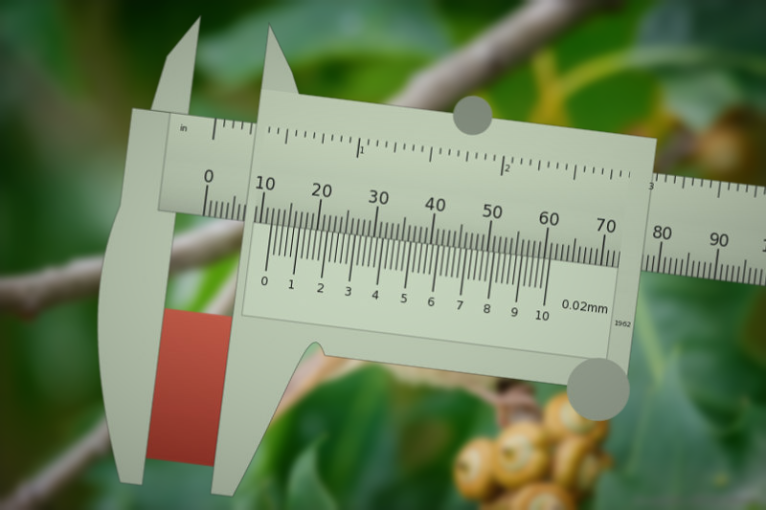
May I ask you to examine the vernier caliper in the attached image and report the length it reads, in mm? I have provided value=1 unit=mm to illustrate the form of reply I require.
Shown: value=12.0 unit=mm
